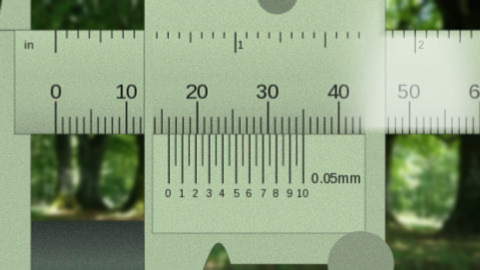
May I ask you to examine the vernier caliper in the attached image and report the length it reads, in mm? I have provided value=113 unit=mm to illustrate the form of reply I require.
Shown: value=16.0 unit=mm
